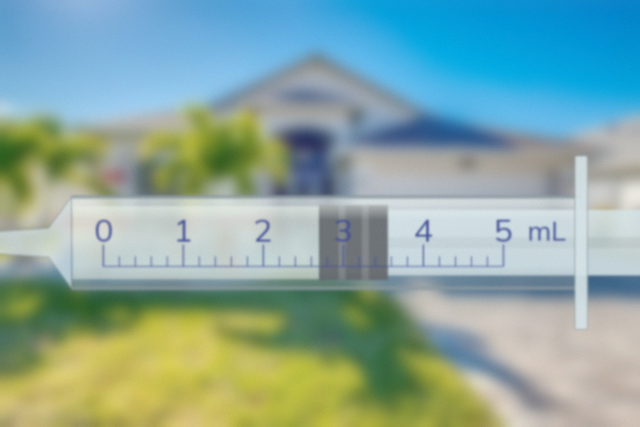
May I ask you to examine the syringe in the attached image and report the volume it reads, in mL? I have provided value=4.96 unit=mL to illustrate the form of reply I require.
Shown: value=2.7 unit=mL
